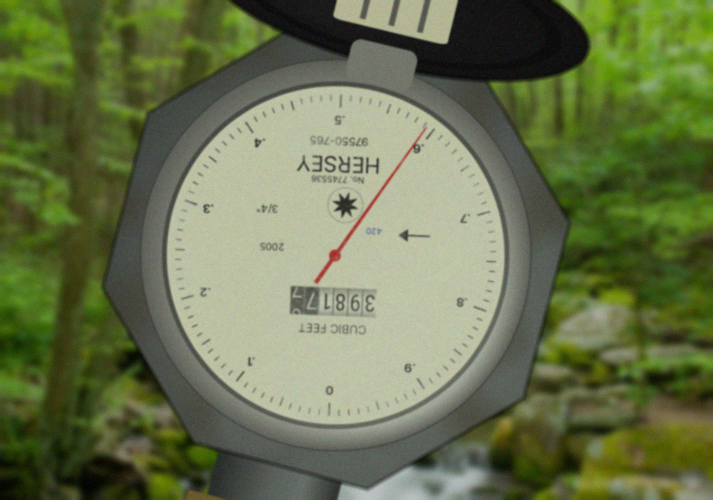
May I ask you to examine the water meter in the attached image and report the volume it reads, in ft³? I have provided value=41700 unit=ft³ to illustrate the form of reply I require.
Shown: value=398176.59 unit=ft³
